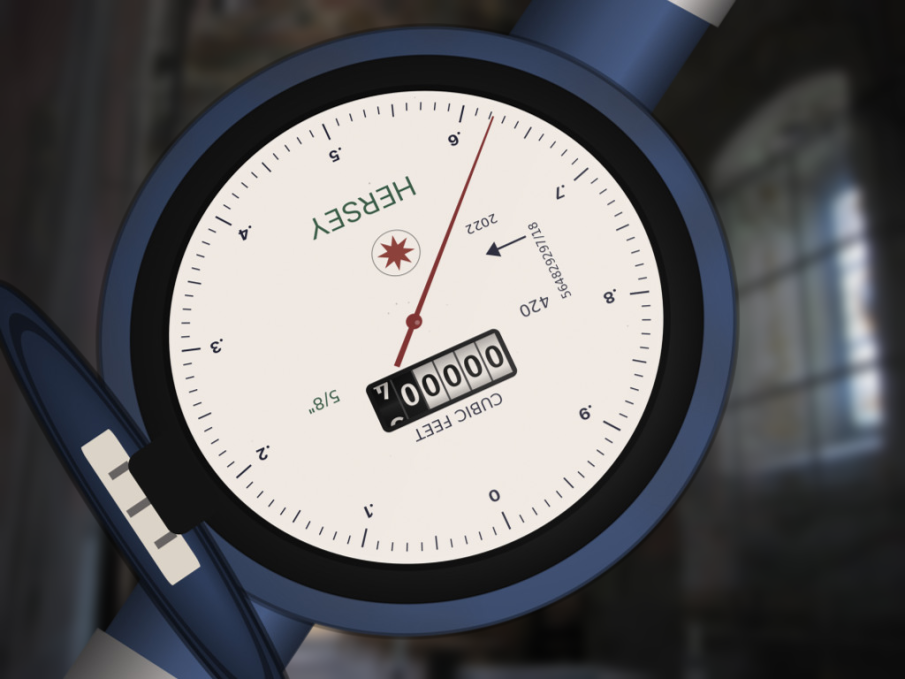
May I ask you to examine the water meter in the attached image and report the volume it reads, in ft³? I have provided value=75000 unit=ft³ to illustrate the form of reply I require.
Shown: value=3.62 unit=ft³
